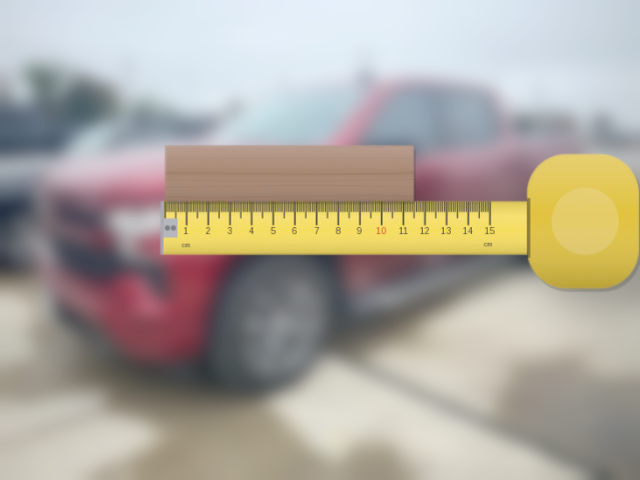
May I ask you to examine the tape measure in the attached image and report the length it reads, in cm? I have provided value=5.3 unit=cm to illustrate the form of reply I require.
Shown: value=11.5 unit=cm
